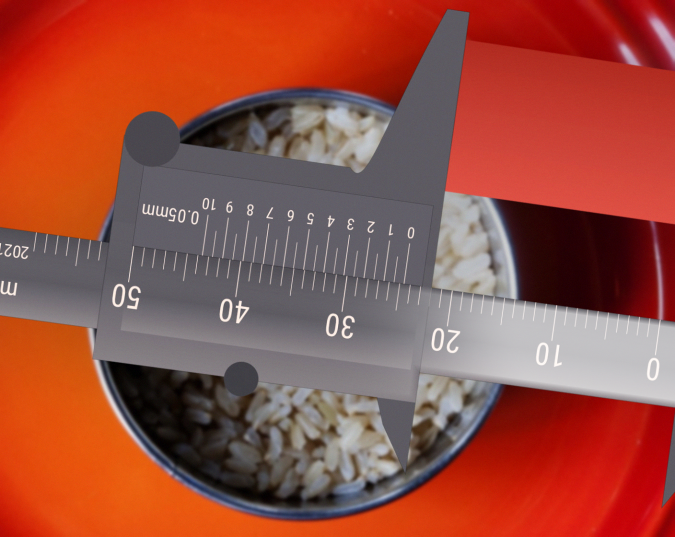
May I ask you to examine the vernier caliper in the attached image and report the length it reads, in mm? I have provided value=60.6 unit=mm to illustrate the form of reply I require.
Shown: value=24.6 unit=mm
